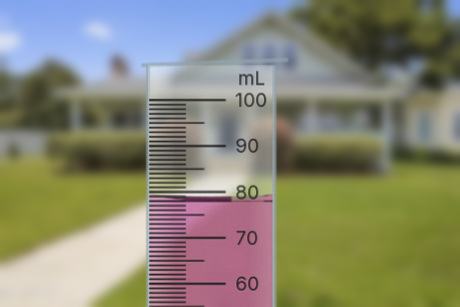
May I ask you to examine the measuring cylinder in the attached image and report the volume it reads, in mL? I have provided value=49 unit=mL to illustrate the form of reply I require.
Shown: value=78 unit=mL
